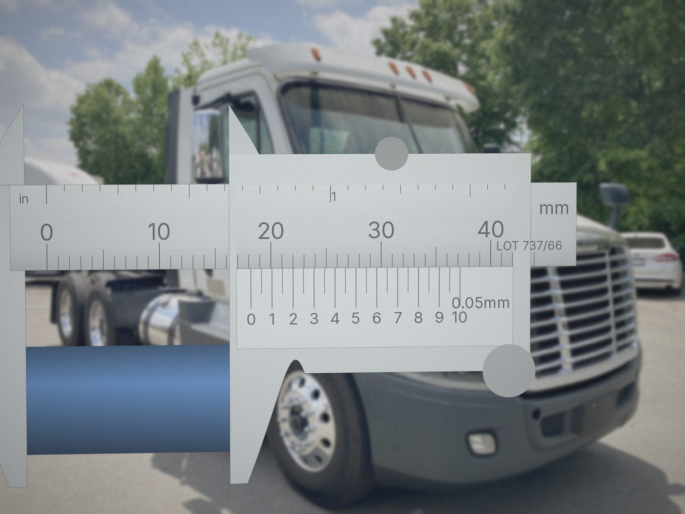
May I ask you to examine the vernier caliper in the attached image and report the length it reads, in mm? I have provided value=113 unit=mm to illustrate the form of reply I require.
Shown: value=18.2 unit=mm
